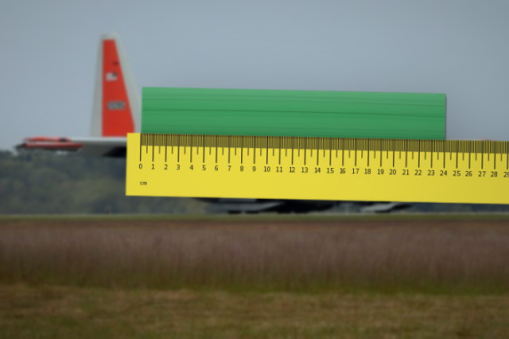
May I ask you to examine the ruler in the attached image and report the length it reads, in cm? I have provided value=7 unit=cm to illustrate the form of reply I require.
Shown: value=24 unit=cm
